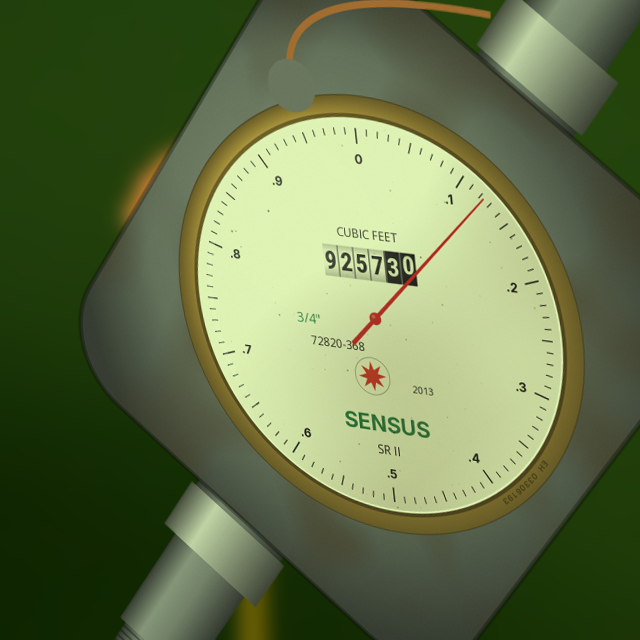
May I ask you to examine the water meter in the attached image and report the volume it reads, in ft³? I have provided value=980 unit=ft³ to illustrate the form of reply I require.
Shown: value=925730.12 unit=ft³
